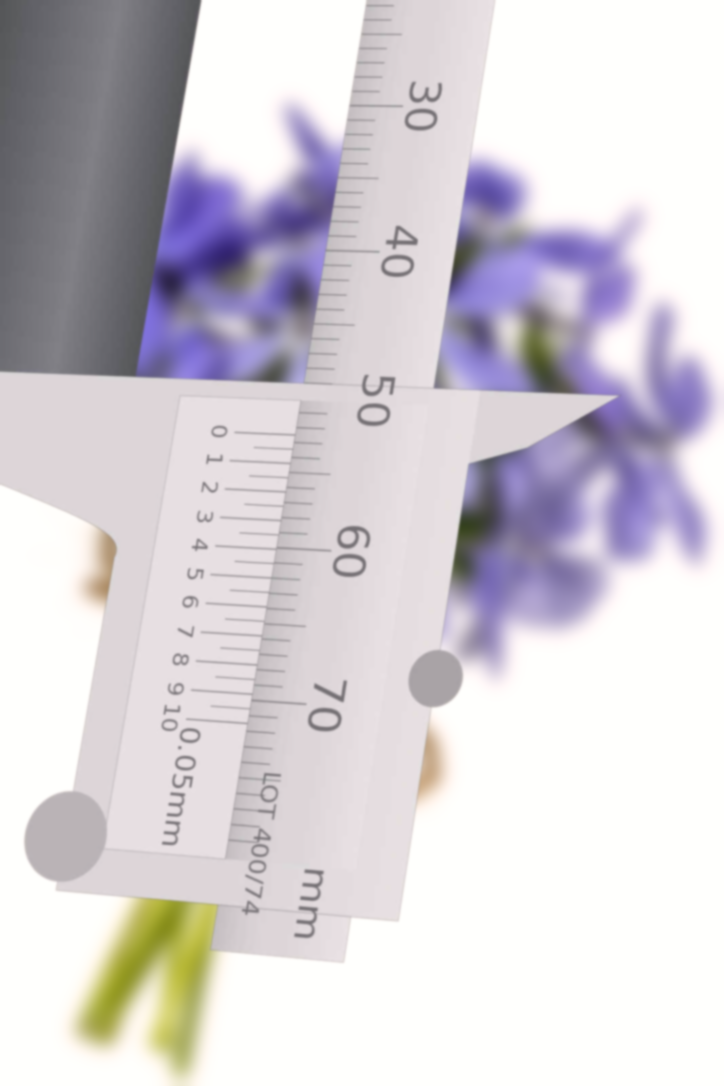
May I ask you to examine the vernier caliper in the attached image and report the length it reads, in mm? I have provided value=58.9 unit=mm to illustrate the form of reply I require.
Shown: value=52.5 unit=mm
